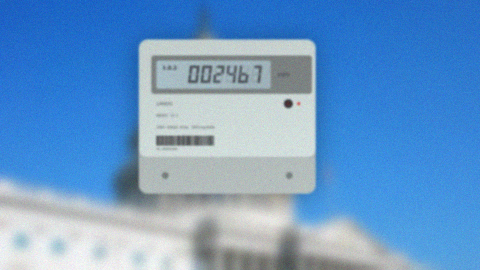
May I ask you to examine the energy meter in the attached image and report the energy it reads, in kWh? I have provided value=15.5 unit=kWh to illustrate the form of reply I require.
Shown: value=2467 unit=kWh
